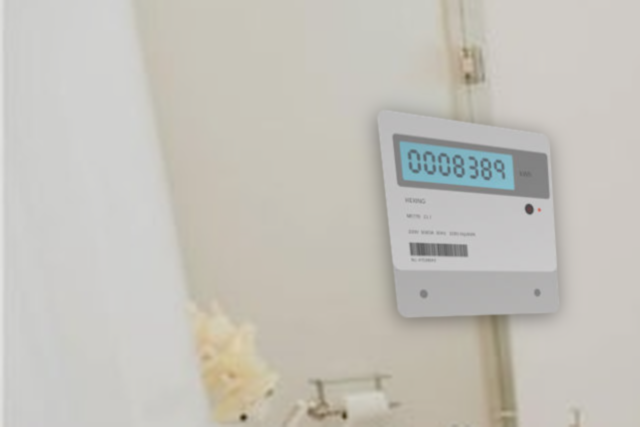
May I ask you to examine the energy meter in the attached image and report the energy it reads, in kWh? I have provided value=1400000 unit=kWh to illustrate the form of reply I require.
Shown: value=8389 unit=kWh
